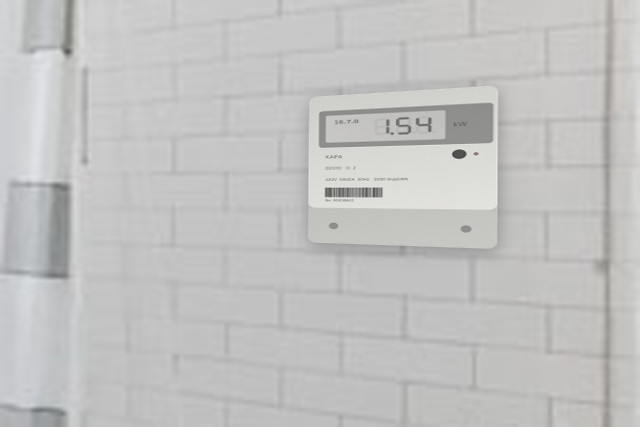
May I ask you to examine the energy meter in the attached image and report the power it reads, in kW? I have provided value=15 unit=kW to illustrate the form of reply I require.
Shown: value=1.54 unit=kW
